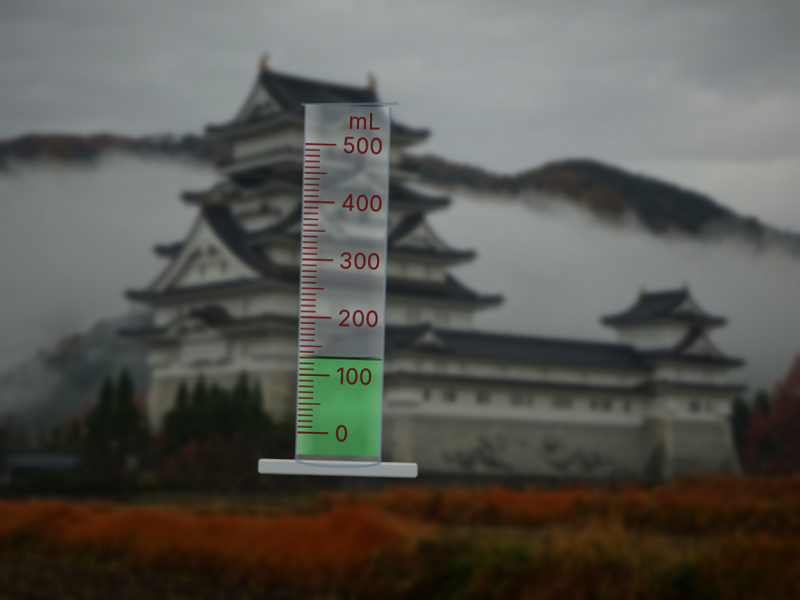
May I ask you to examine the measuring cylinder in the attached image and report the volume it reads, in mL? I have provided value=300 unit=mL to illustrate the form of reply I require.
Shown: value=130 unit=mL
